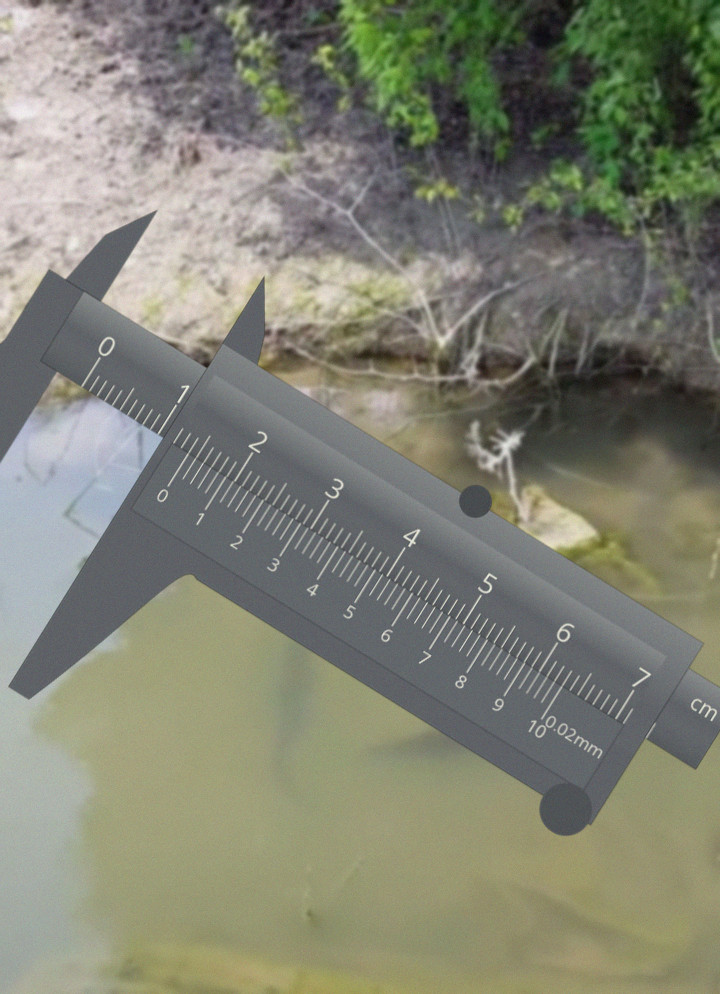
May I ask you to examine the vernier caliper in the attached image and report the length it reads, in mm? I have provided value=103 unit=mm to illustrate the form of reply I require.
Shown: value=14.0 unit=mm
